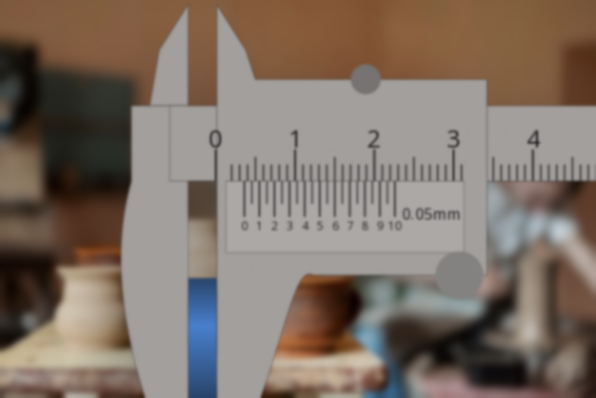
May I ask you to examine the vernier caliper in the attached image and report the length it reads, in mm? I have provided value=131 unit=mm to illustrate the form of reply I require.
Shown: value=3.6 unit=mm
